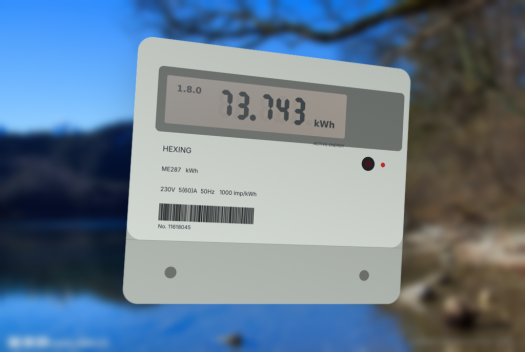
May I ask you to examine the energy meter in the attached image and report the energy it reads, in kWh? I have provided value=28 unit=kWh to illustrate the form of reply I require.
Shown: value=73.743 unit=kWh
